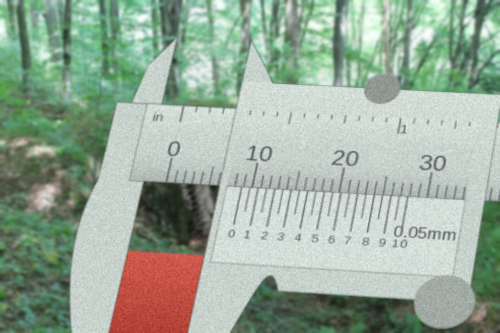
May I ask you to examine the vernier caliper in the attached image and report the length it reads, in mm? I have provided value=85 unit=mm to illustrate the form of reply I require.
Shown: value=8.8 unit=mm
